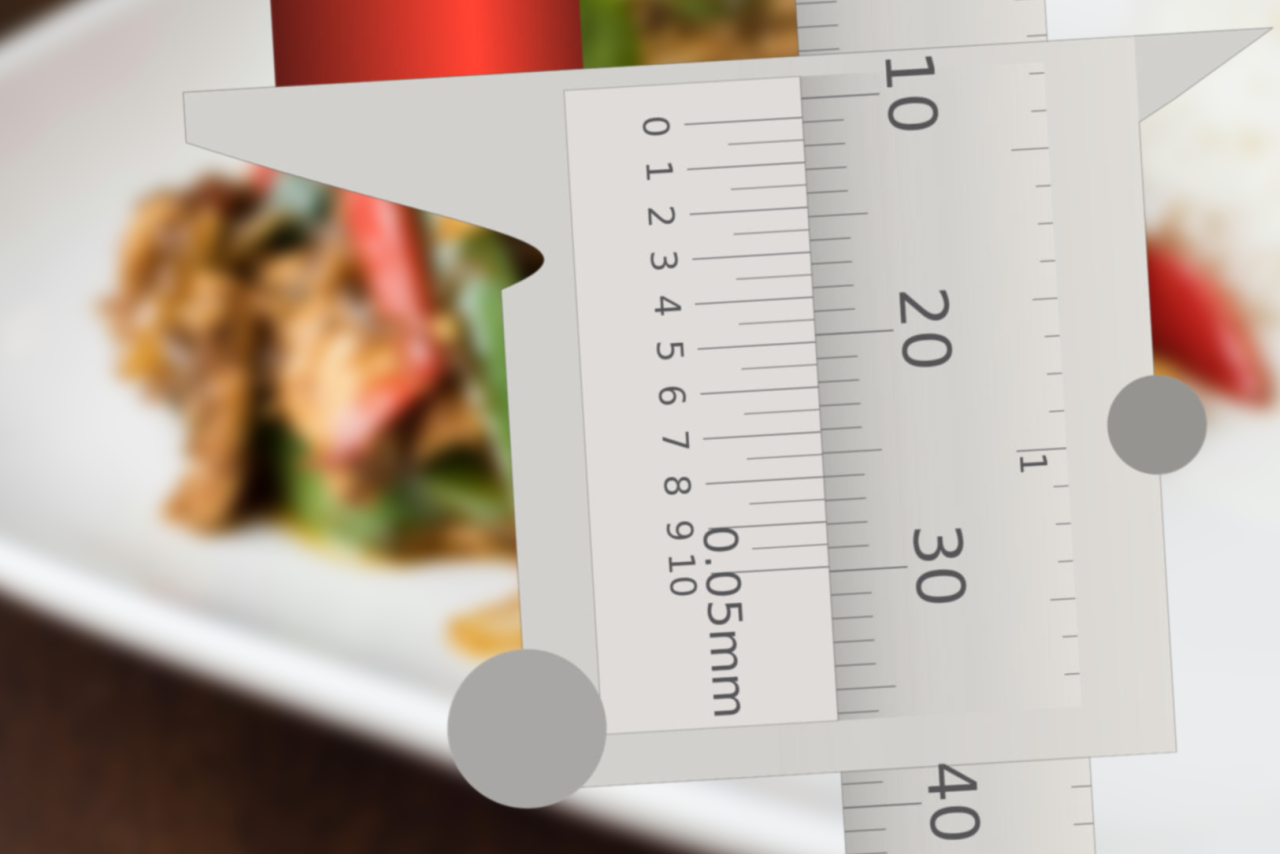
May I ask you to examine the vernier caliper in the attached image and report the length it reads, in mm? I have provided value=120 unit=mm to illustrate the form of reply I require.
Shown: value=10.8 unit=mm
